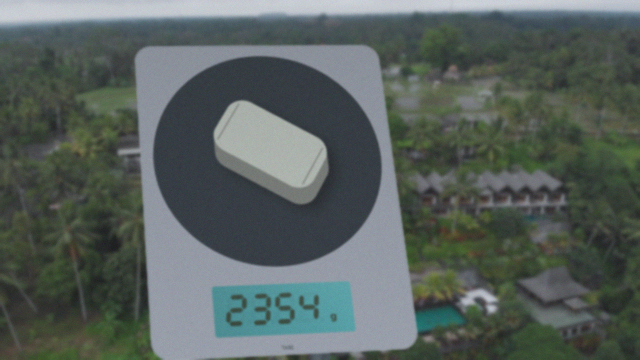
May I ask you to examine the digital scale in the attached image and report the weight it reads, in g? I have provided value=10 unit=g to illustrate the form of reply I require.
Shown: value=2354 unit=g
